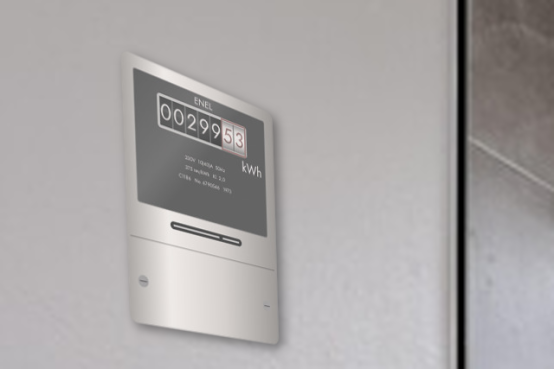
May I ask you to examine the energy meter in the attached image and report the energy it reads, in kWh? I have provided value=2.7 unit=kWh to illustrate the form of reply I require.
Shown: value=299.53 unit=kWh
